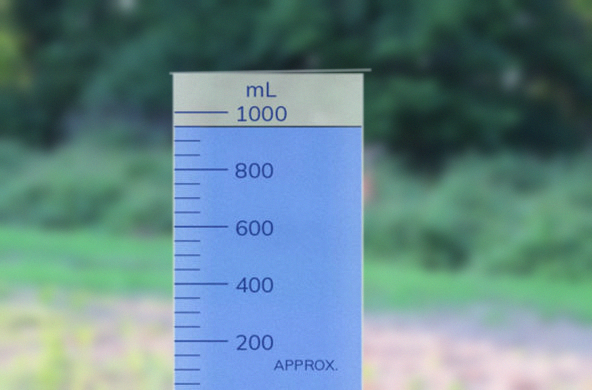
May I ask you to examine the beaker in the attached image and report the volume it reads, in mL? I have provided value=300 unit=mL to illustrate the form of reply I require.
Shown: value=950 unit=mL
